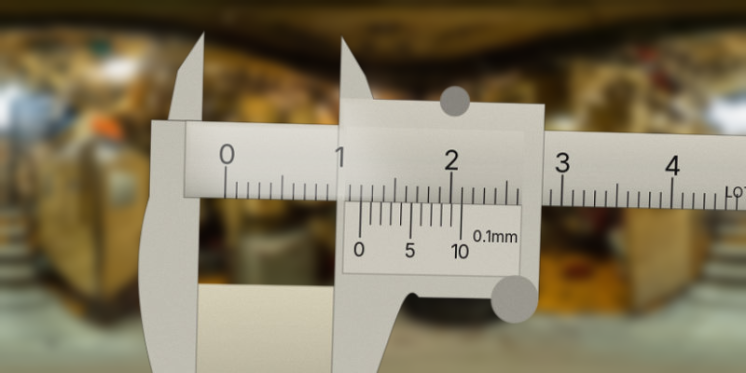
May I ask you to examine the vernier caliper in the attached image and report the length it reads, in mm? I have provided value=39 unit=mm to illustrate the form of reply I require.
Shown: value=12.0 unit=mm
